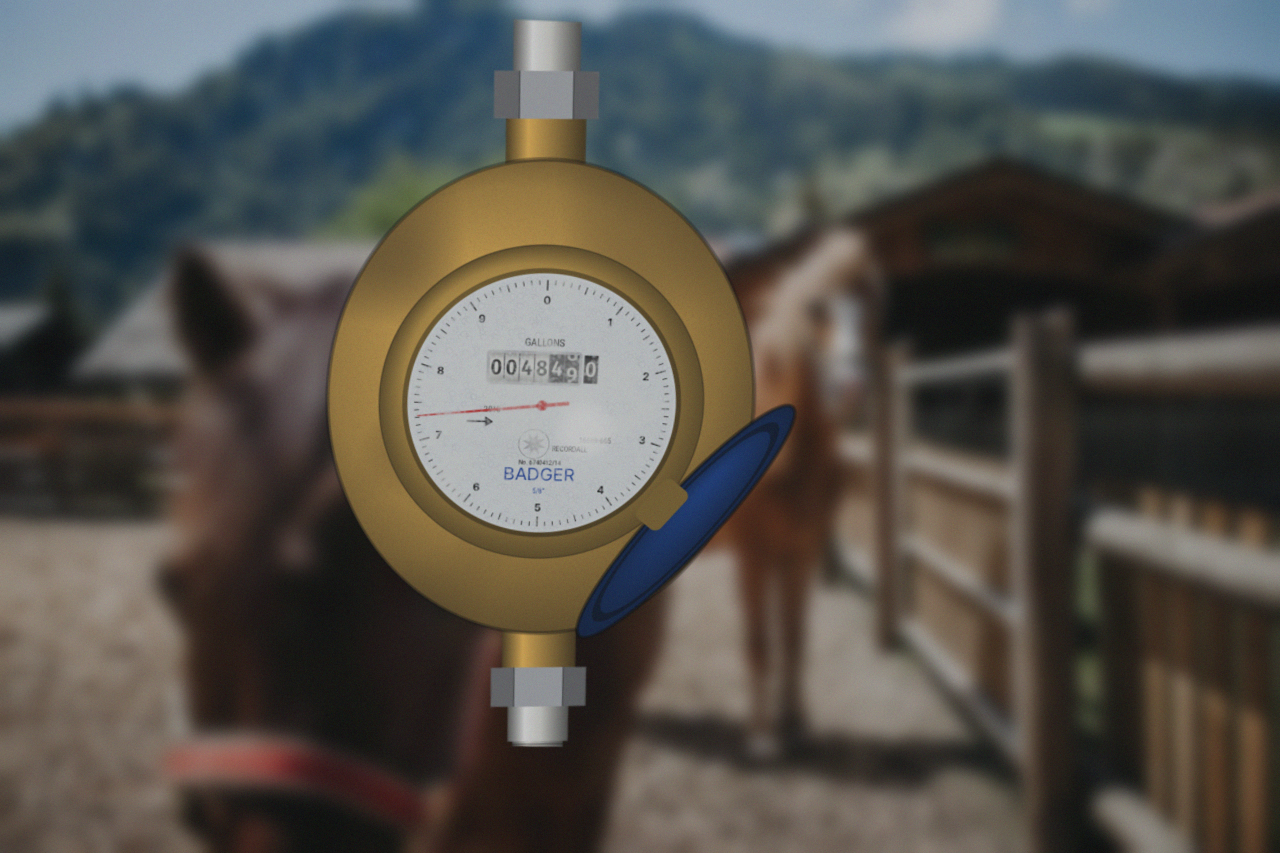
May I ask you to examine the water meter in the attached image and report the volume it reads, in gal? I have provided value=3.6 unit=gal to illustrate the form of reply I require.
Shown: value=48487.3 unit=gal
